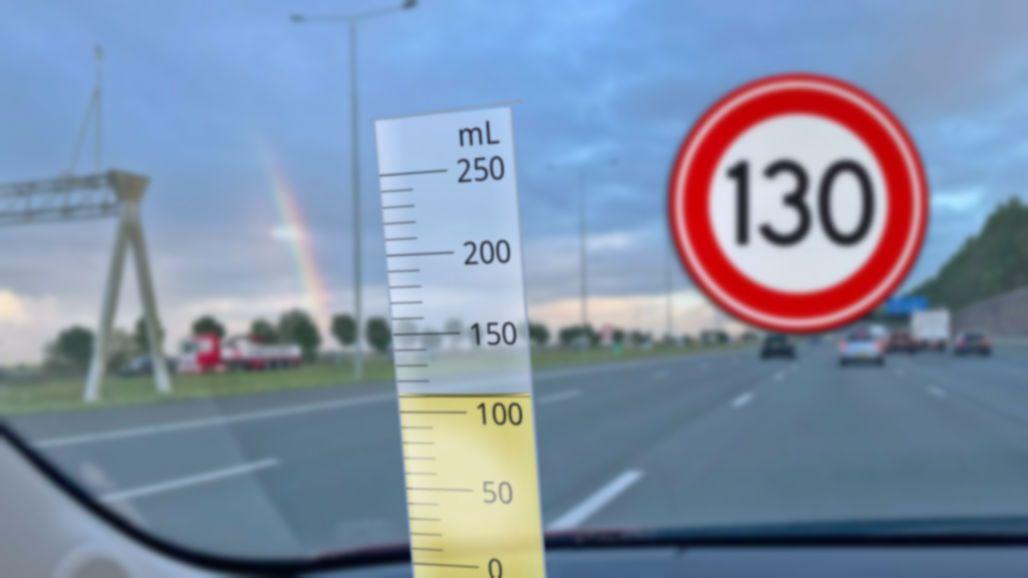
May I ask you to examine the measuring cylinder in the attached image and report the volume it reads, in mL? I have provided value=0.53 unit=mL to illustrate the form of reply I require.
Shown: value=110 unit=mL
